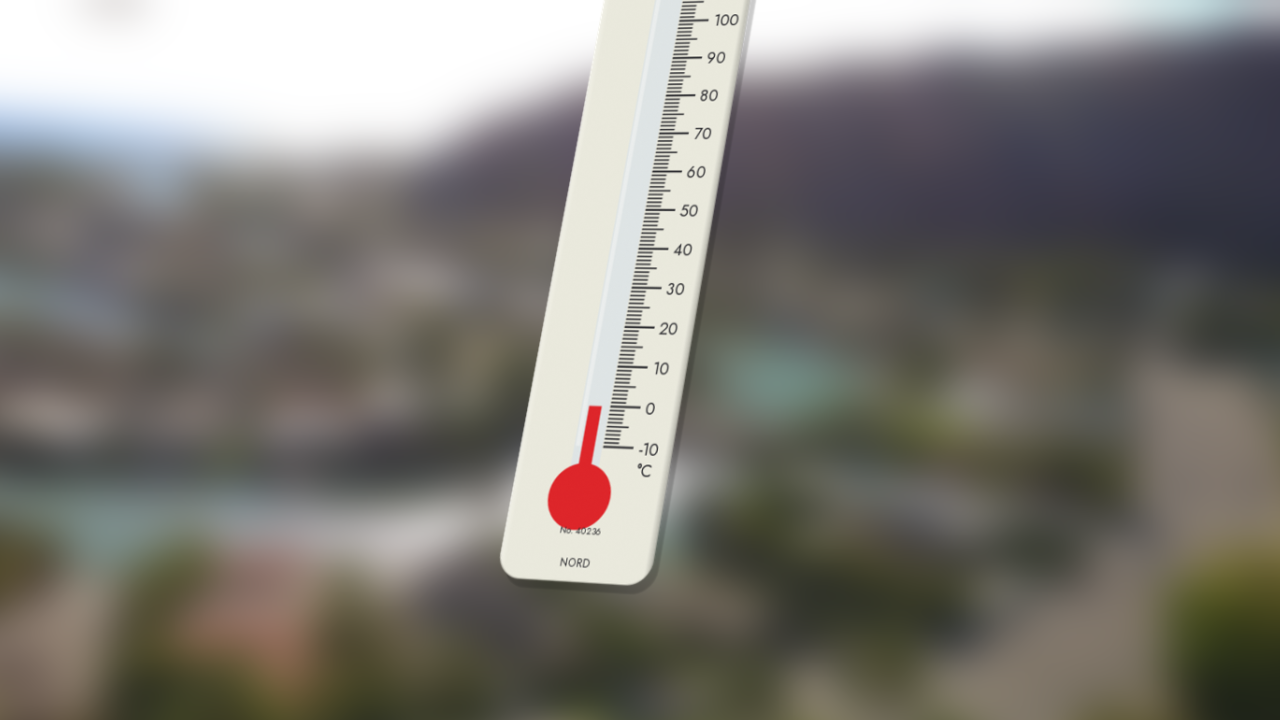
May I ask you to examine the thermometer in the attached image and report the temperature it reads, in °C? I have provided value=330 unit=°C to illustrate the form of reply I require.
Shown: value=0 unit=°C
